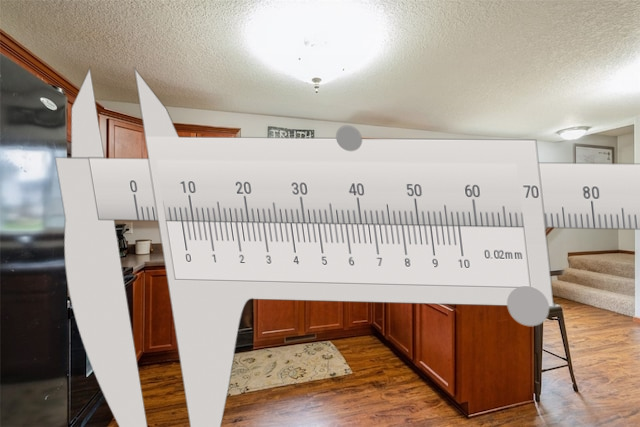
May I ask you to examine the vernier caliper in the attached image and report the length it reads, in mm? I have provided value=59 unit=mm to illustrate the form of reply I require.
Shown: value=8.0 unit=mm
